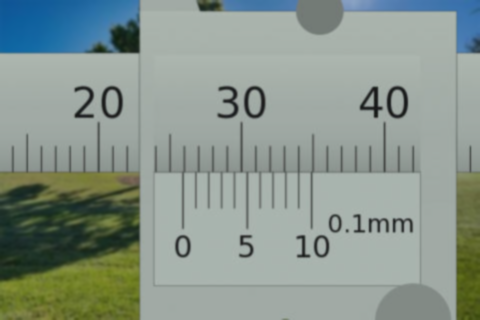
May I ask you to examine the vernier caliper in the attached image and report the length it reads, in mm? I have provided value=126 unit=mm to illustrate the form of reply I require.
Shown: value=25.9 unit=mm
